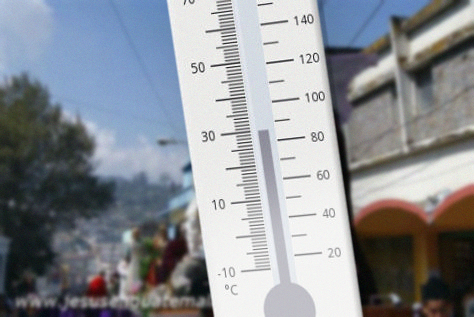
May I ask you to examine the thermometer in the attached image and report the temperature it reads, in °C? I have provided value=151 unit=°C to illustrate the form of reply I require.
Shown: value=30 unit=°C
